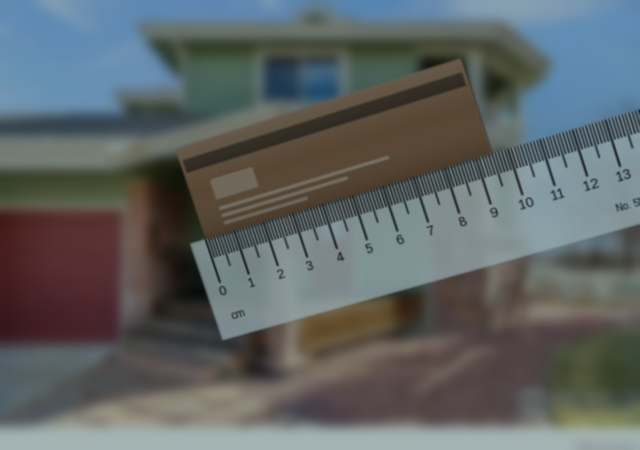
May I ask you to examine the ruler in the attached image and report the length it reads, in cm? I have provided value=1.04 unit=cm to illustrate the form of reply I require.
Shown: value=9.5 unit=cm
